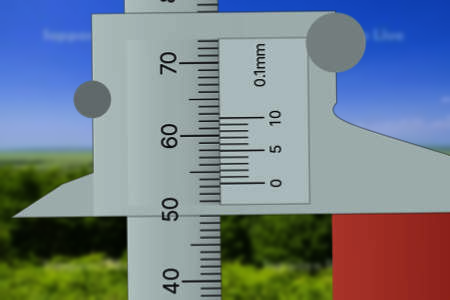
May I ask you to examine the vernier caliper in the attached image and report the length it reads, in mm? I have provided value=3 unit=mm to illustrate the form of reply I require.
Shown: value=53.4 unit=mm
